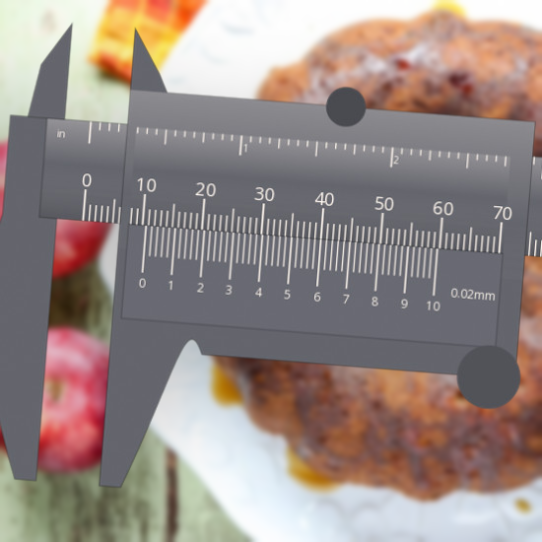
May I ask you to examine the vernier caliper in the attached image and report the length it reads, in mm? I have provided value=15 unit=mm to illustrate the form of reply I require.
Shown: value=10.6 unit=mm
